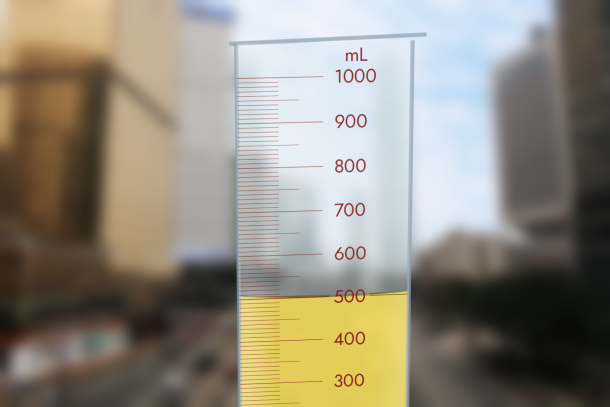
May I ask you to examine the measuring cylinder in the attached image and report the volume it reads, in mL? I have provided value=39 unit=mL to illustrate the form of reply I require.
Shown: value=500 unit=mL
